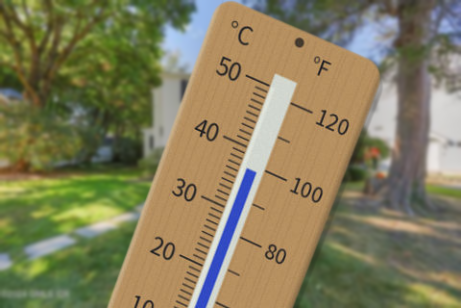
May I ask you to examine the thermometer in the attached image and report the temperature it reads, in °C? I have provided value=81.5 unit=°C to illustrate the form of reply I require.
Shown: value=37 unit=°C
